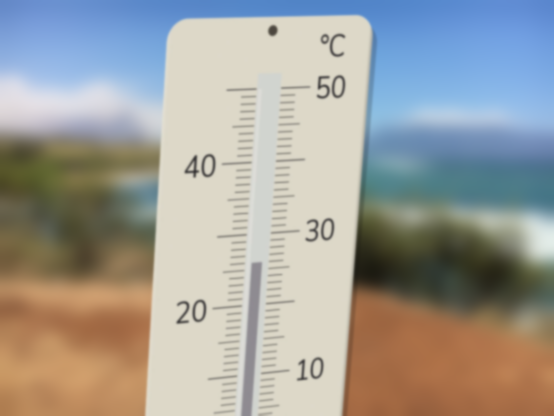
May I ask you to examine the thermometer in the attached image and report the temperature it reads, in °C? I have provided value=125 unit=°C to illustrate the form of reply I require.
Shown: value=26 unit=°C
